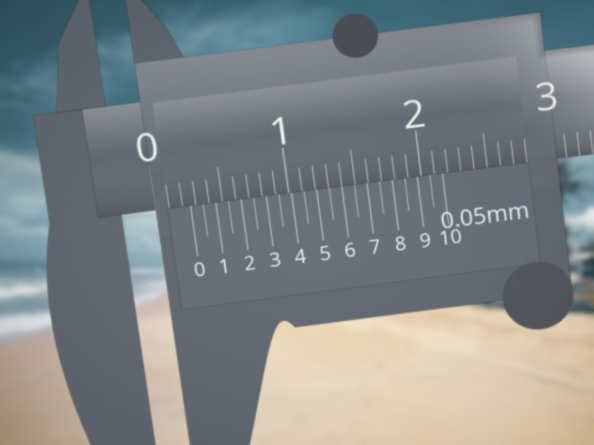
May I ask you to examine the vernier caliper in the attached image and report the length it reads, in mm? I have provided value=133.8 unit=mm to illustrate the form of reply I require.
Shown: value=2.6 unit=mm
